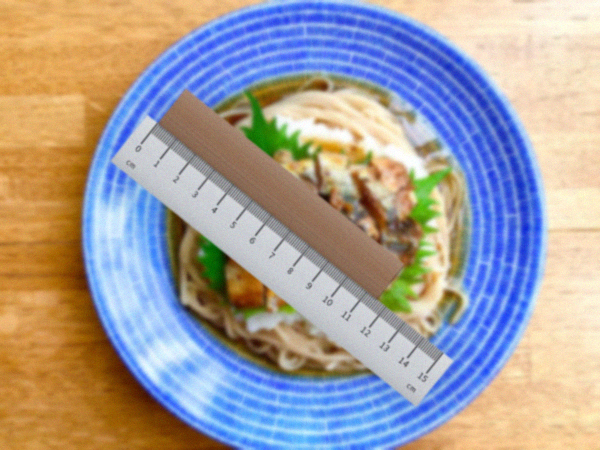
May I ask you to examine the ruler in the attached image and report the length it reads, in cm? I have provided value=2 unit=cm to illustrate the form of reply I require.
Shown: value=11.5 unit=cm
